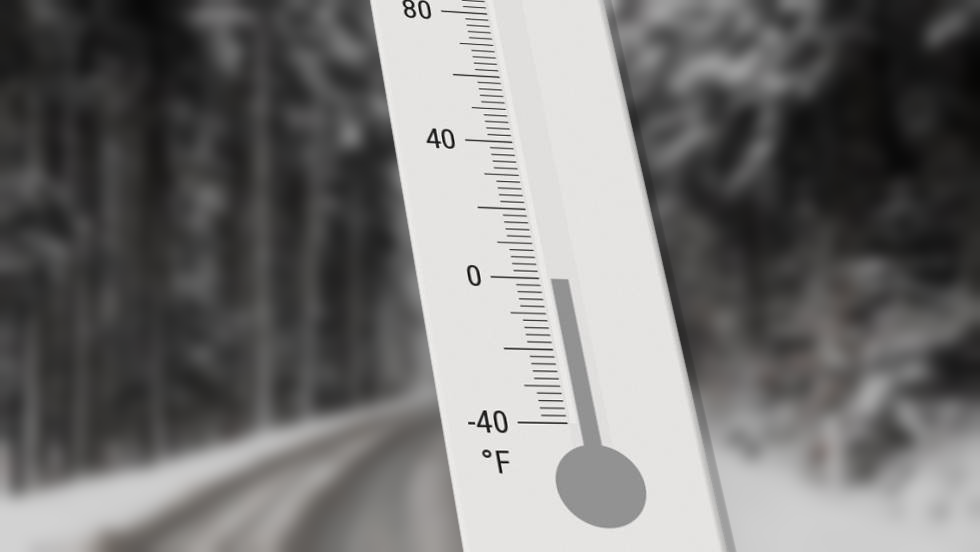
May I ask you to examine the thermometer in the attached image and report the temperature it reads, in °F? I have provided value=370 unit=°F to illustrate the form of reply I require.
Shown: value=0 unit=°F
